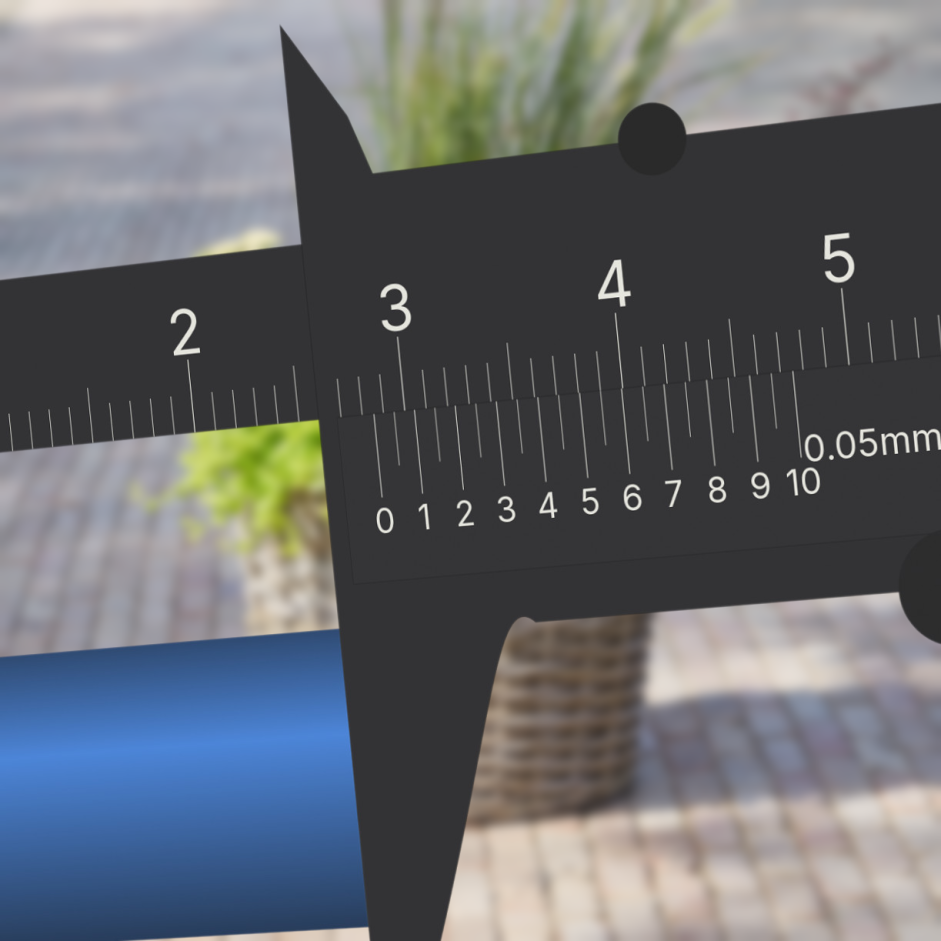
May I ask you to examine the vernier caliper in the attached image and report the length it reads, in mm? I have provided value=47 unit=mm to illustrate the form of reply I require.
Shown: value=28.55 unit=mm
